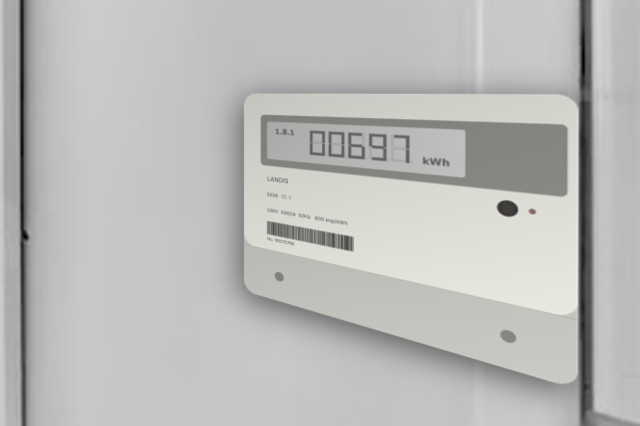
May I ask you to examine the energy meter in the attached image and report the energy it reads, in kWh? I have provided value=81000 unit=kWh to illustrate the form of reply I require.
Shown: value=697 unit=kWh
